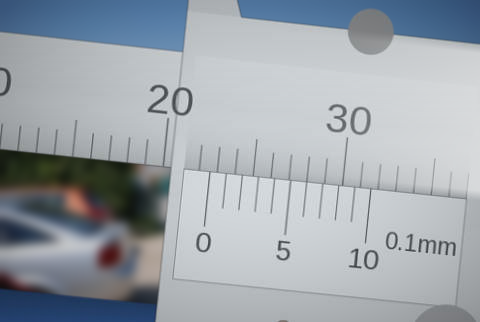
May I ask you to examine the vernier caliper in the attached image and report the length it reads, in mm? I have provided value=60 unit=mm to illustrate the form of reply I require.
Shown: value=22.6 unit=mm
